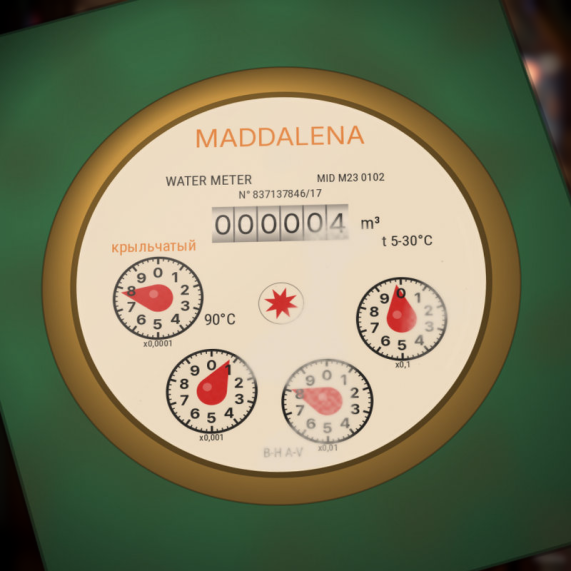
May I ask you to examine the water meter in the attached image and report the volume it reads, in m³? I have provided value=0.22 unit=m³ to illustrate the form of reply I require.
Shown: value=3.9807 unit=m³
